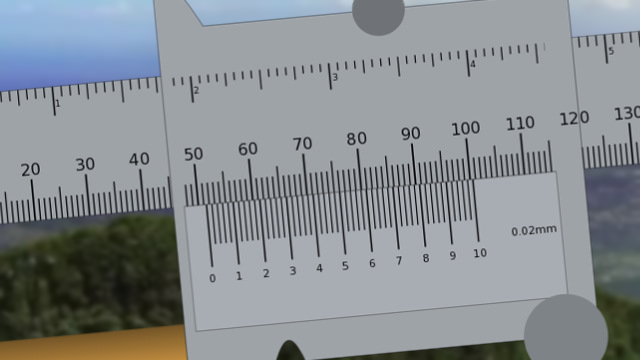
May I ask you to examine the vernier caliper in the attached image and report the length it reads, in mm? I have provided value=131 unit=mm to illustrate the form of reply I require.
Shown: value=51.5 unit=mm
